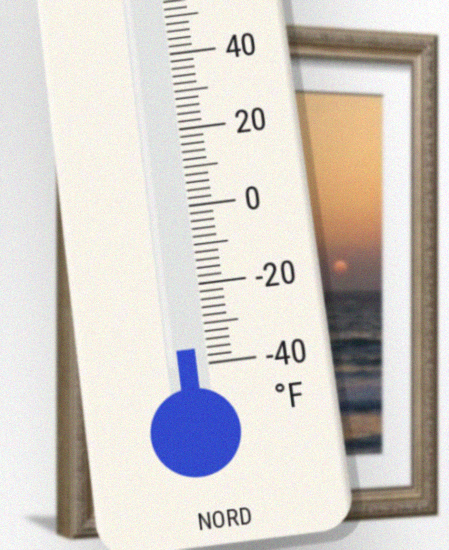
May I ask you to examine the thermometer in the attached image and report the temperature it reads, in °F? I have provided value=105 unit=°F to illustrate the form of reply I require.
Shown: value=-36 unit=°F
